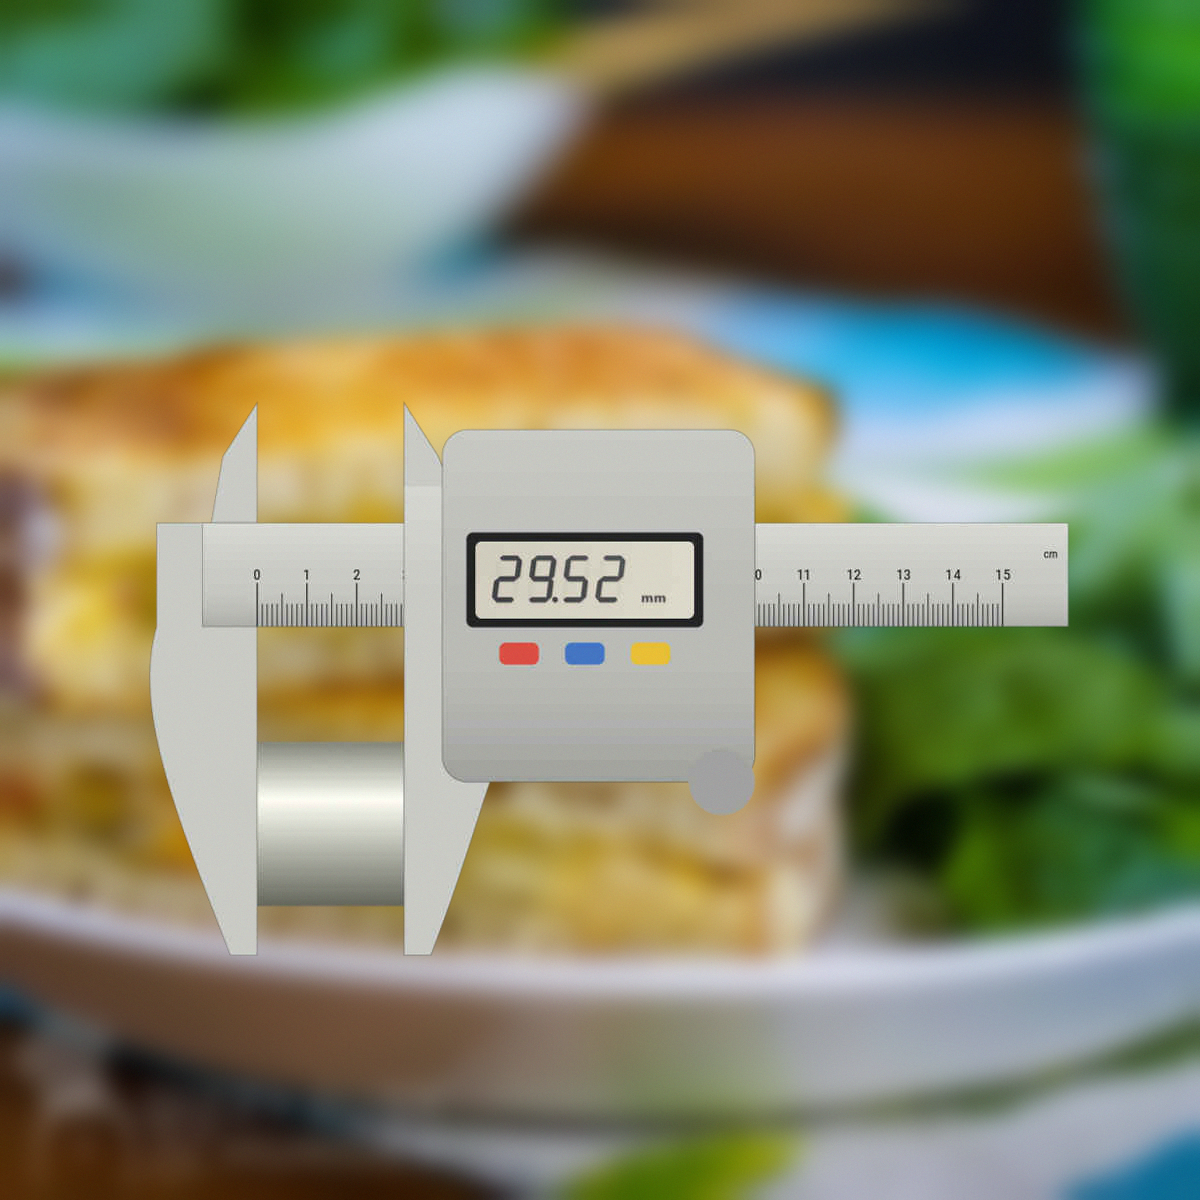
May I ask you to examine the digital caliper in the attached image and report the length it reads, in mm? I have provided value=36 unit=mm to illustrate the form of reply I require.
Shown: value=29.52 unit=mm
